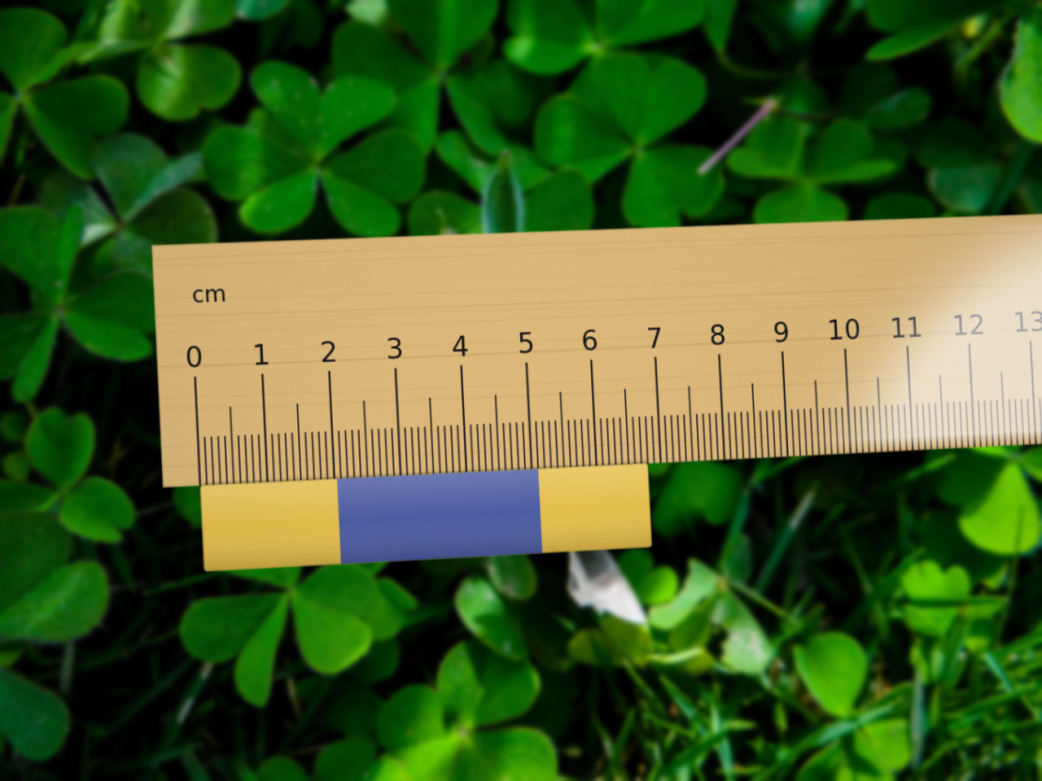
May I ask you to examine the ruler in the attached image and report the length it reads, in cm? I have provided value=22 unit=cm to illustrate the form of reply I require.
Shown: value=6.8 unit=cm
